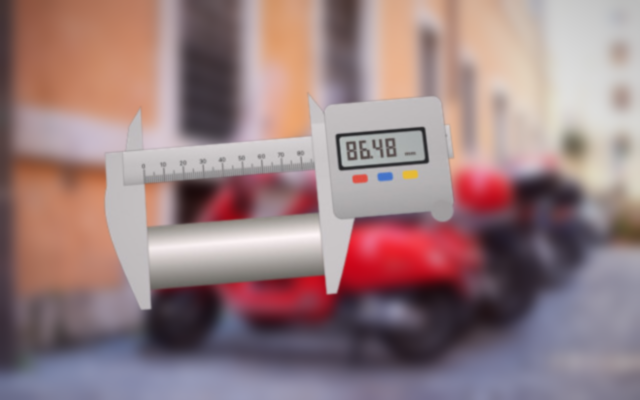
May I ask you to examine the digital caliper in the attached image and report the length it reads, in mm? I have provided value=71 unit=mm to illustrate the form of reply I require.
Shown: value=86.48 unit=mm
